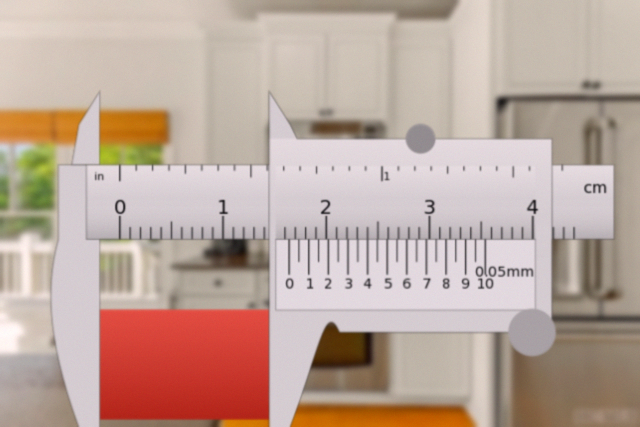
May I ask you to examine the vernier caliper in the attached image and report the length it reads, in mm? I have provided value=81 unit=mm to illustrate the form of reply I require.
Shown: value=16.4 unit=mm
